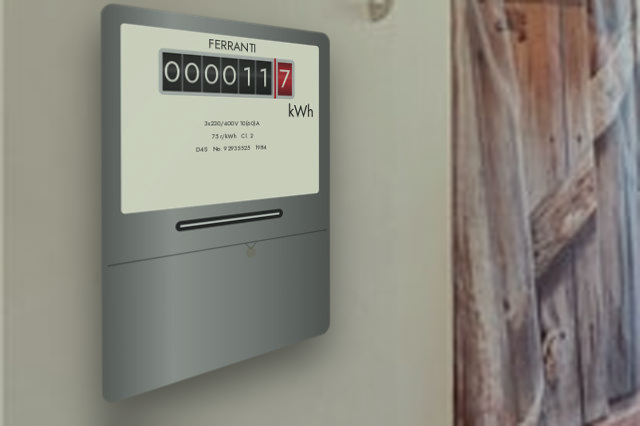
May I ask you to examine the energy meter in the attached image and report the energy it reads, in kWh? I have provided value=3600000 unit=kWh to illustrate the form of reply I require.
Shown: value=11.7 unit=kWh
